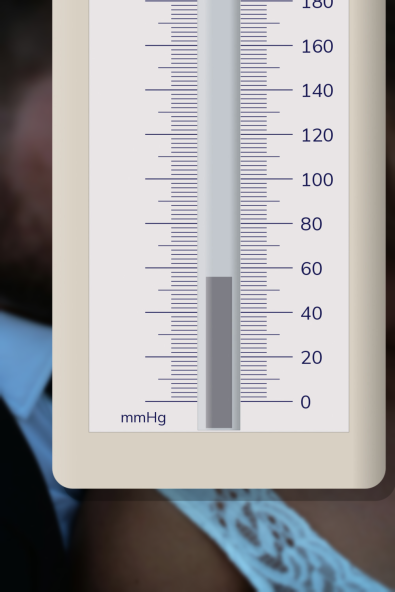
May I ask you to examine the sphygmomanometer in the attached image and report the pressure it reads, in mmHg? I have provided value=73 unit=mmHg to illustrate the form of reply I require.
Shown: value=56 unit=mmHg
